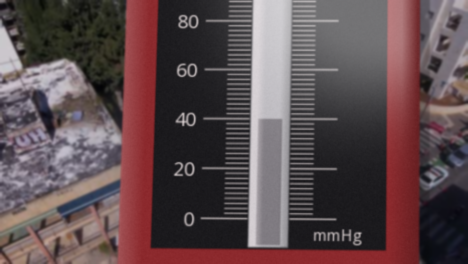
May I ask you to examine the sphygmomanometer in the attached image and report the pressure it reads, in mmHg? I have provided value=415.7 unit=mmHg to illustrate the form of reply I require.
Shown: value=40 unit=mmHg
